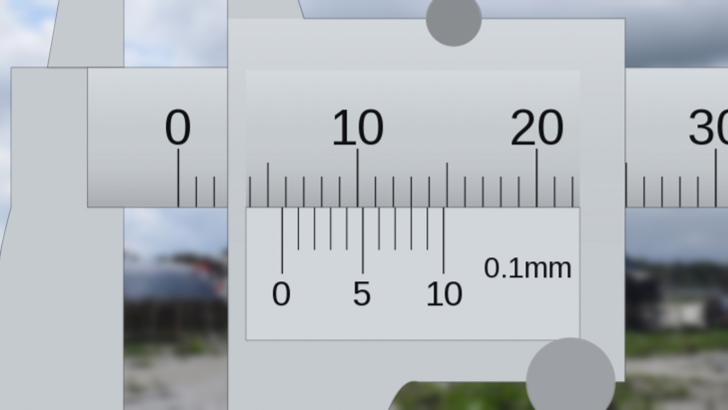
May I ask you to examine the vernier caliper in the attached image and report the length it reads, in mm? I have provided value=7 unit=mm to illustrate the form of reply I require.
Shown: value=5.8 unit=mm
